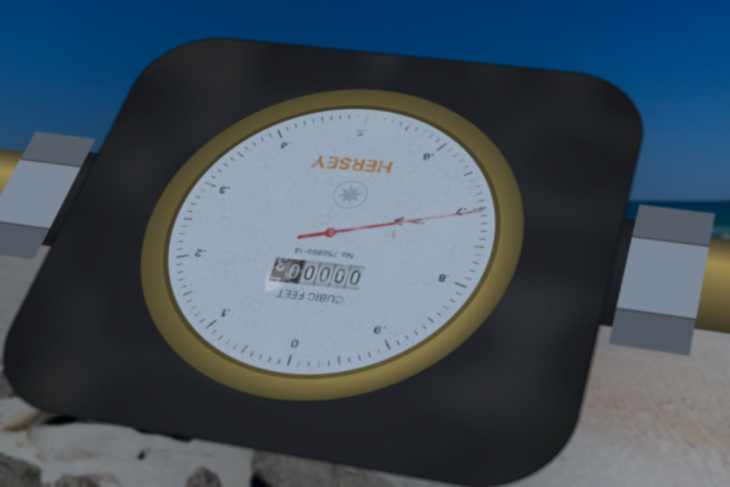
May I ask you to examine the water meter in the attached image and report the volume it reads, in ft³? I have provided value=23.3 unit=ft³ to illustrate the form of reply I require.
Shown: value=2.70 unit=ft³
